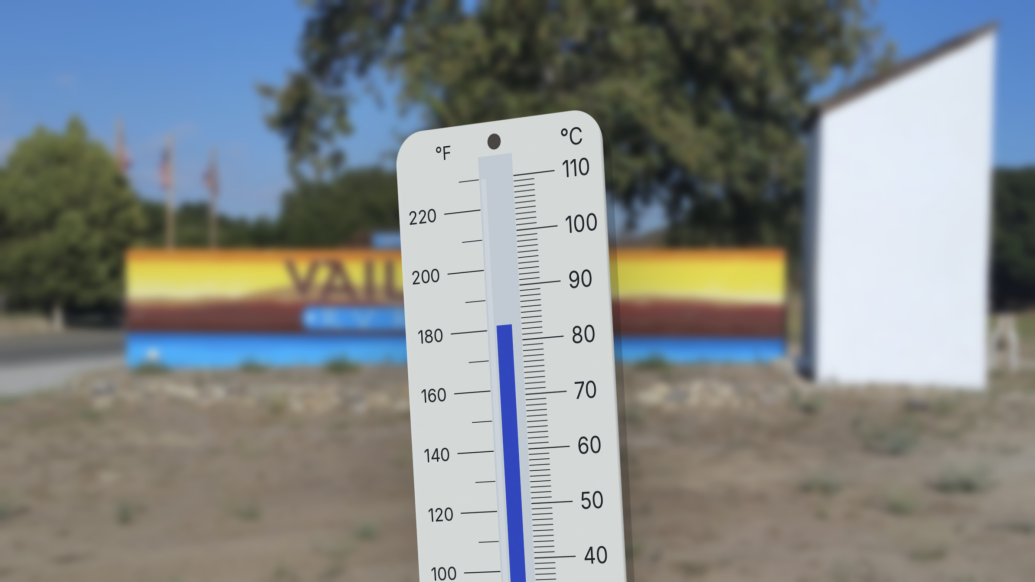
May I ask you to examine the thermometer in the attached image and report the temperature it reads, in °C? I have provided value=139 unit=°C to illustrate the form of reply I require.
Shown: value=83 unit=°C
